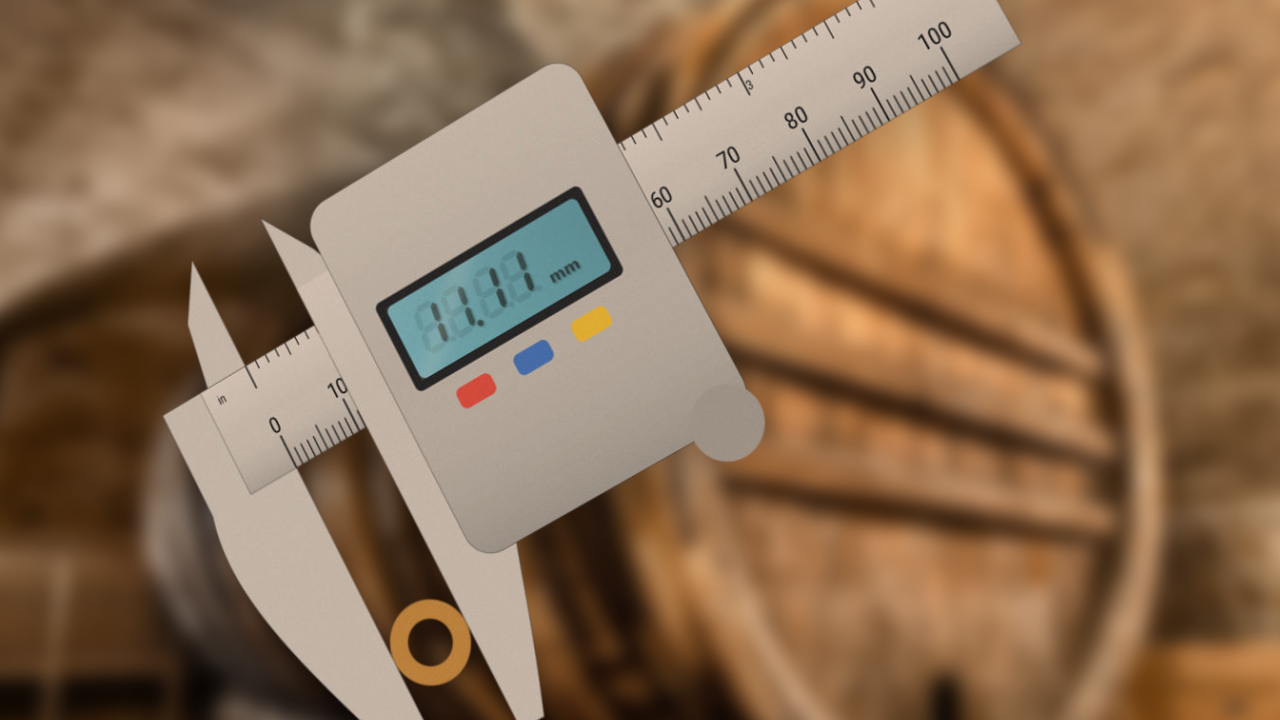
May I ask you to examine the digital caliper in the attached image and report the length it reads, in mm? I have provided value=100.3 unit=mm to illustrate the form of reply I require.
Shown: value=11.11 unit=mm
